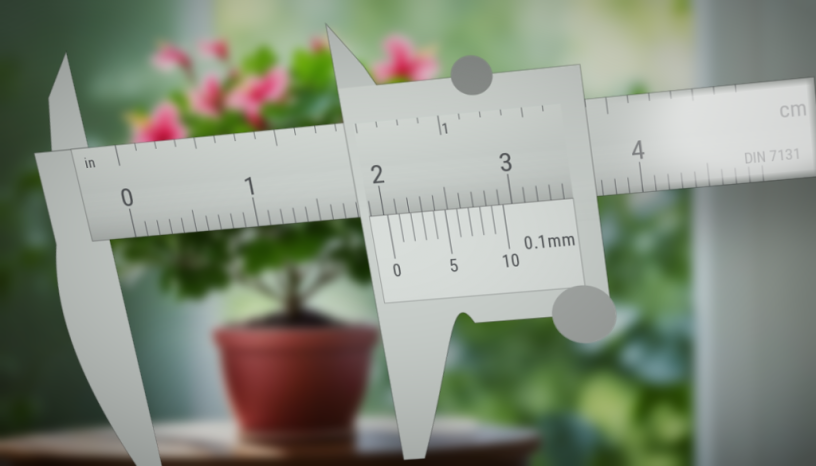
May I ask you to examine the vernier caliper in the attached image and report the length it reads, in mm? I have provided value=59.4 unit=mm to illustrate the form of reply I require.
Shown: value=20.3 unit=mm
